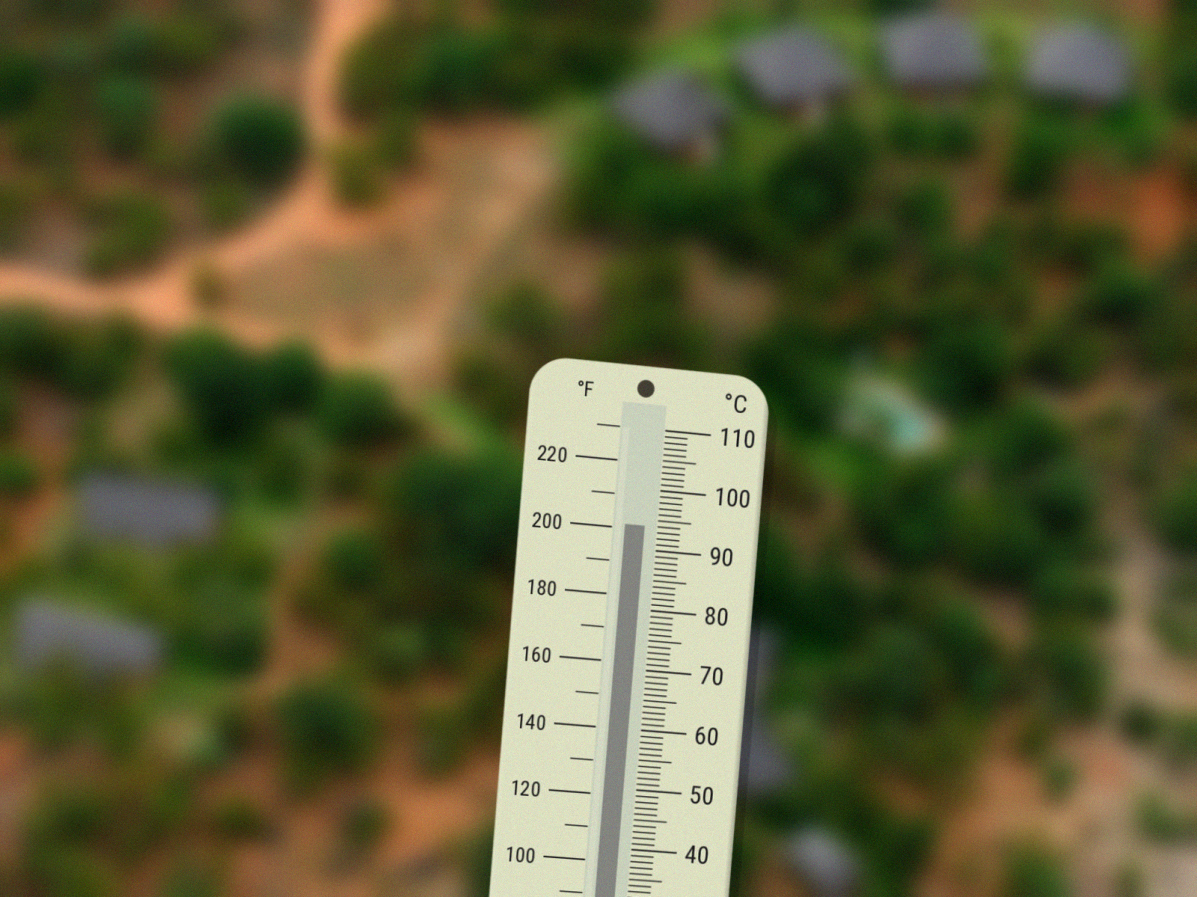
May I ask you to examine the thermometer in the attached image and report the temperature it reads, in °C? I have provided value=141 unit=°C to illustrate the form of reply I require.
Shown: value=94 unit=°C
